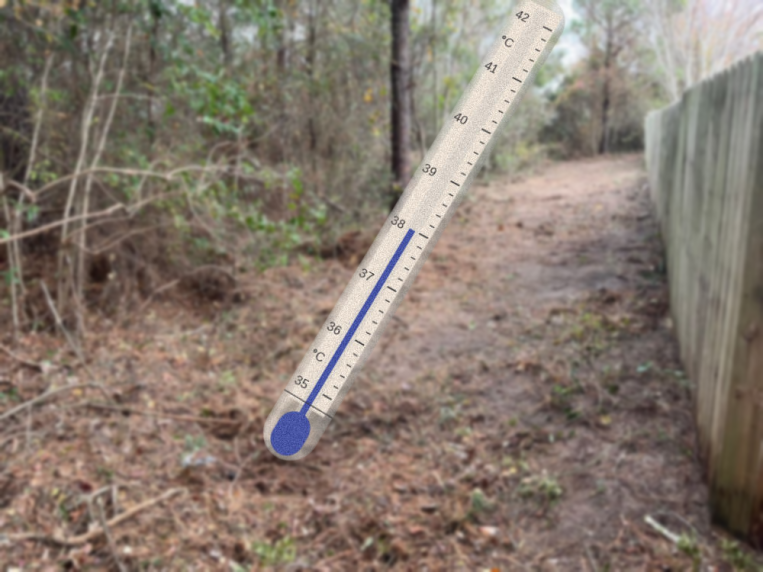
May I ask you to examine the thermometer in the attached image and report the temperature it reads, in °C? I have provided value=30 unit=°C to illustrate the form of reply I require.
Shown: value=38 unit=°C
